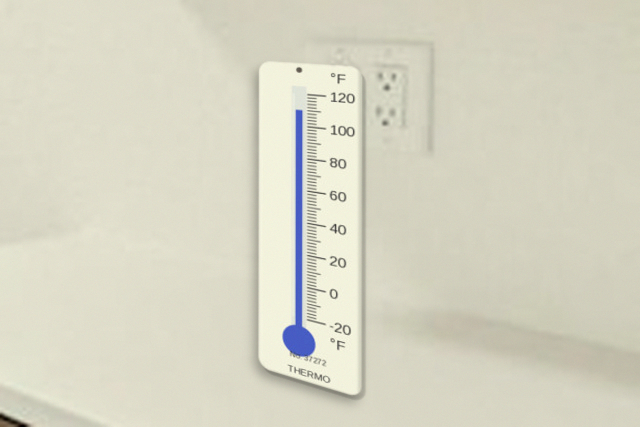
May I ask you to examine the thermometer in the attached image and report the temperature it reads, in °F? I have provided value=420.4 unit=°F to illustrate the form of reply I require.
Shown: value=110 unit=°F
